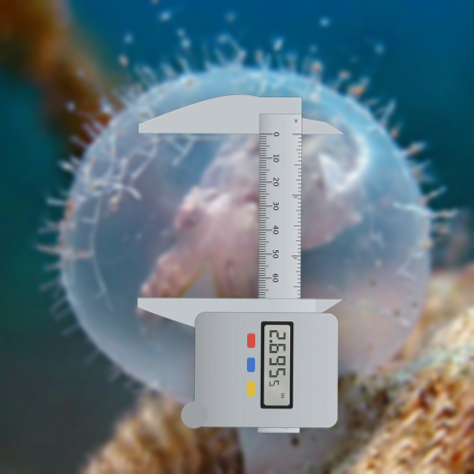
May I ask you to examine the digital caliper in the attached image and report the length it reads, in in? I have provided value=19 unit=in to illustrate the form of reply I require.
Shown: value=2.6955 unit=in
